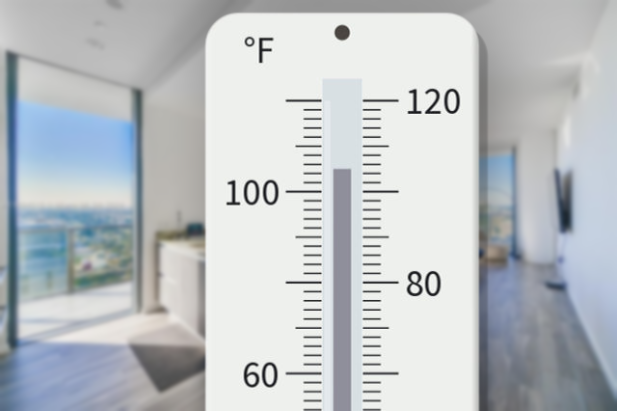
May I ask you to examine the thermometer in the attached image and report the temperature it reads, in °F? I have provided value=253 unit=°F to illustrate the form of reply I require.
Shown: value=105 unit=°F
